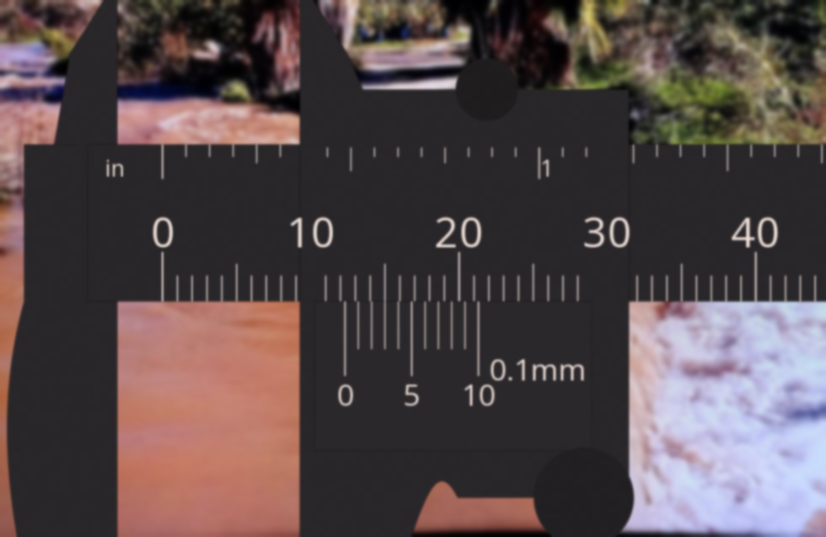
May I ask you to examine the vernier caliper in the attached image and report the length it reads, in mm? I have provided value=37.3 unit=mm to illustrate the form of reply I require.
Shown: value=12.3 unit=mm
